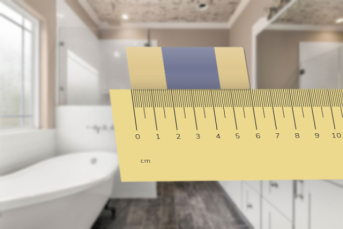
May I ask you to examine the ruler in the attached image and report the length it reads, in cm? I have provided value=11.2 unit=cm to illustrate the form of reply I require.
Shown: value=6 unit=cm
